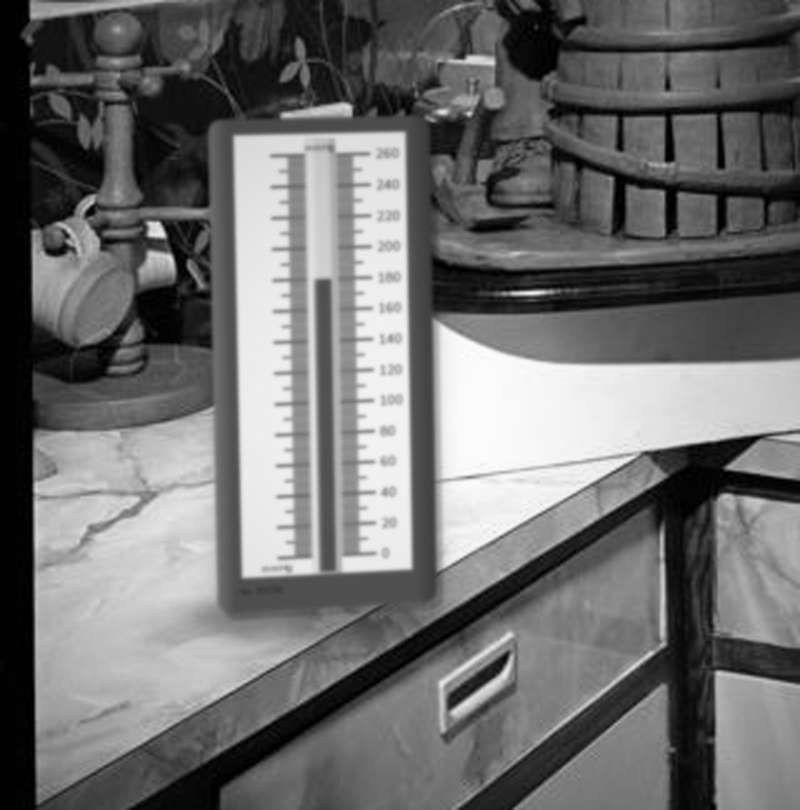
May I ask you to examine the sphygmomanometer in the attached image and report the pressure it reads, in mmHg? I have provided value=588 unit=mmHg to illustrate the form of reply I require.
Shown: value=180 unit=mmHg
